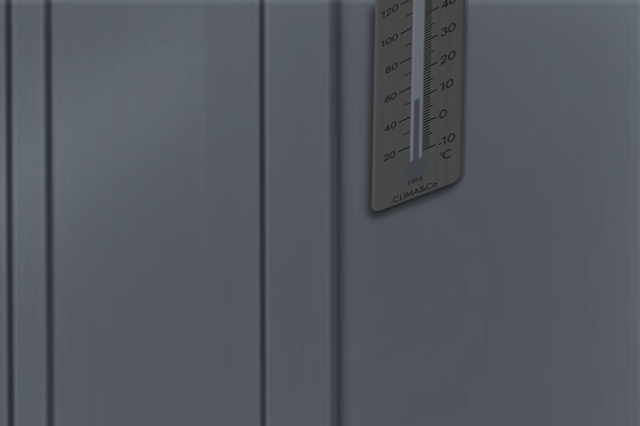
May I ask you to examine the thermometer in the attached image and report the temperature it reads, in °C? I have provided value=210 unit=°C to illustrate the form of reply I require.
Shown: value=10 unit=°C
